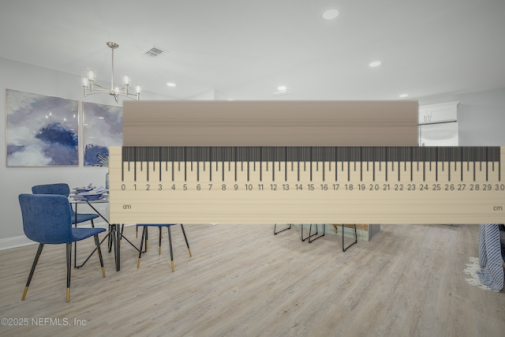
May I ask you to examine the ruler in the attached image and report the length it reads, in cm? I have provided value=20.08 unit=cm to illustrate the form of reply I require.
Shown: value=23.5 unit=cm
